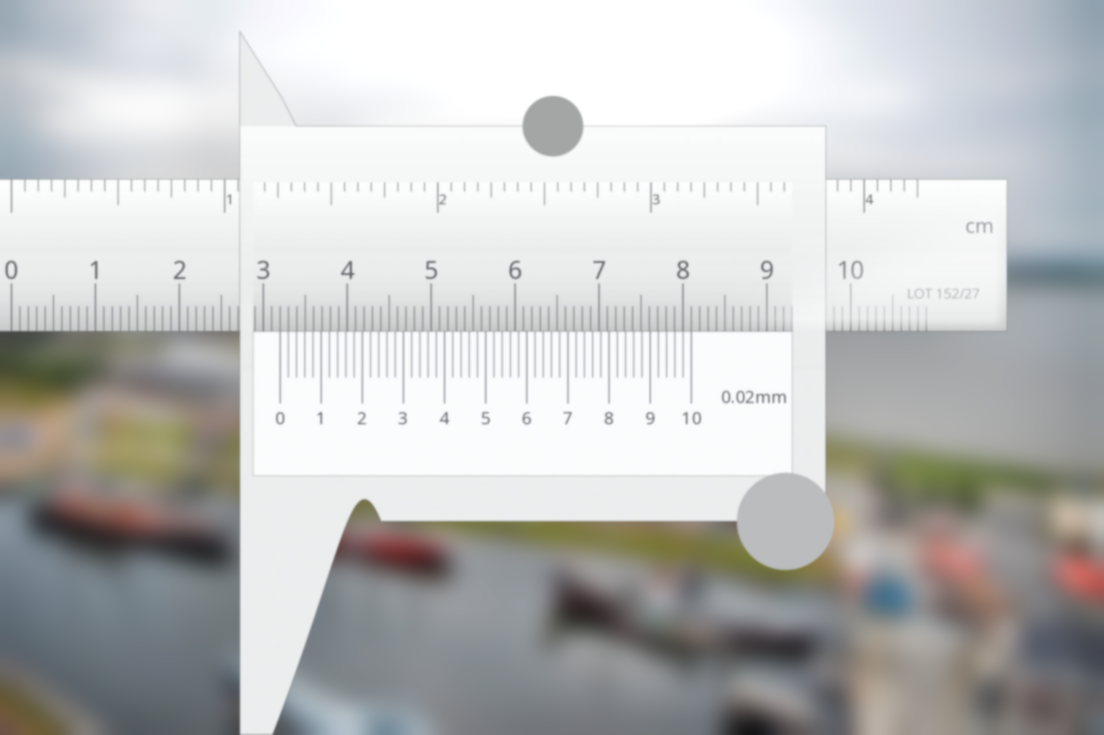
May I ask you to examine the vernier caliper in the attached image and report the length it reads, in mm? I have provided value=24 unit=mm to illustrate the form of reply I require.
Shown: value=32.0 unit=mm
